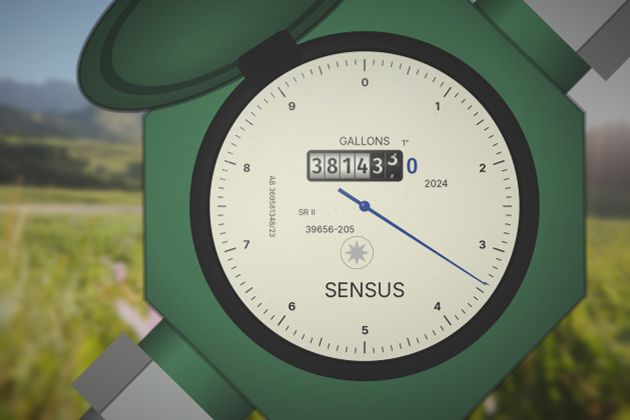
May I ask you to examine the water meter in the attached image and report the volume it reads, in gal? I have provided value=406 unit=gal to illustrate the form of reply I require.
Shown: value=3814333.4 unit=gal
